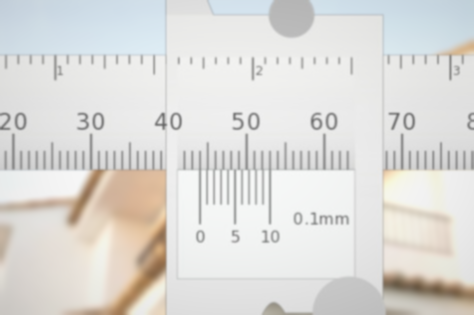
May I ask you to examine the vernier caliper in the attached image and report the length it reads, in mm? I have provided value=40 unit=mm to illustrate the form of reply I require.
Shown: value=44.0 unit=mm
